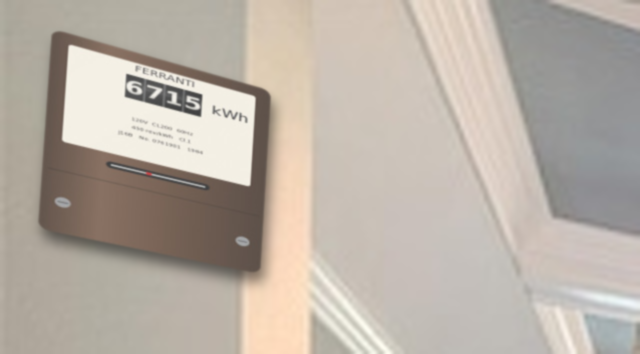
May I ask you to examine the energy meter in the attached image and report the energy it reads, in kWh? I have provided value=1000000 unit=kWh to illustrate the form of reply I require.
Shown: value=6715 unit=kWh
